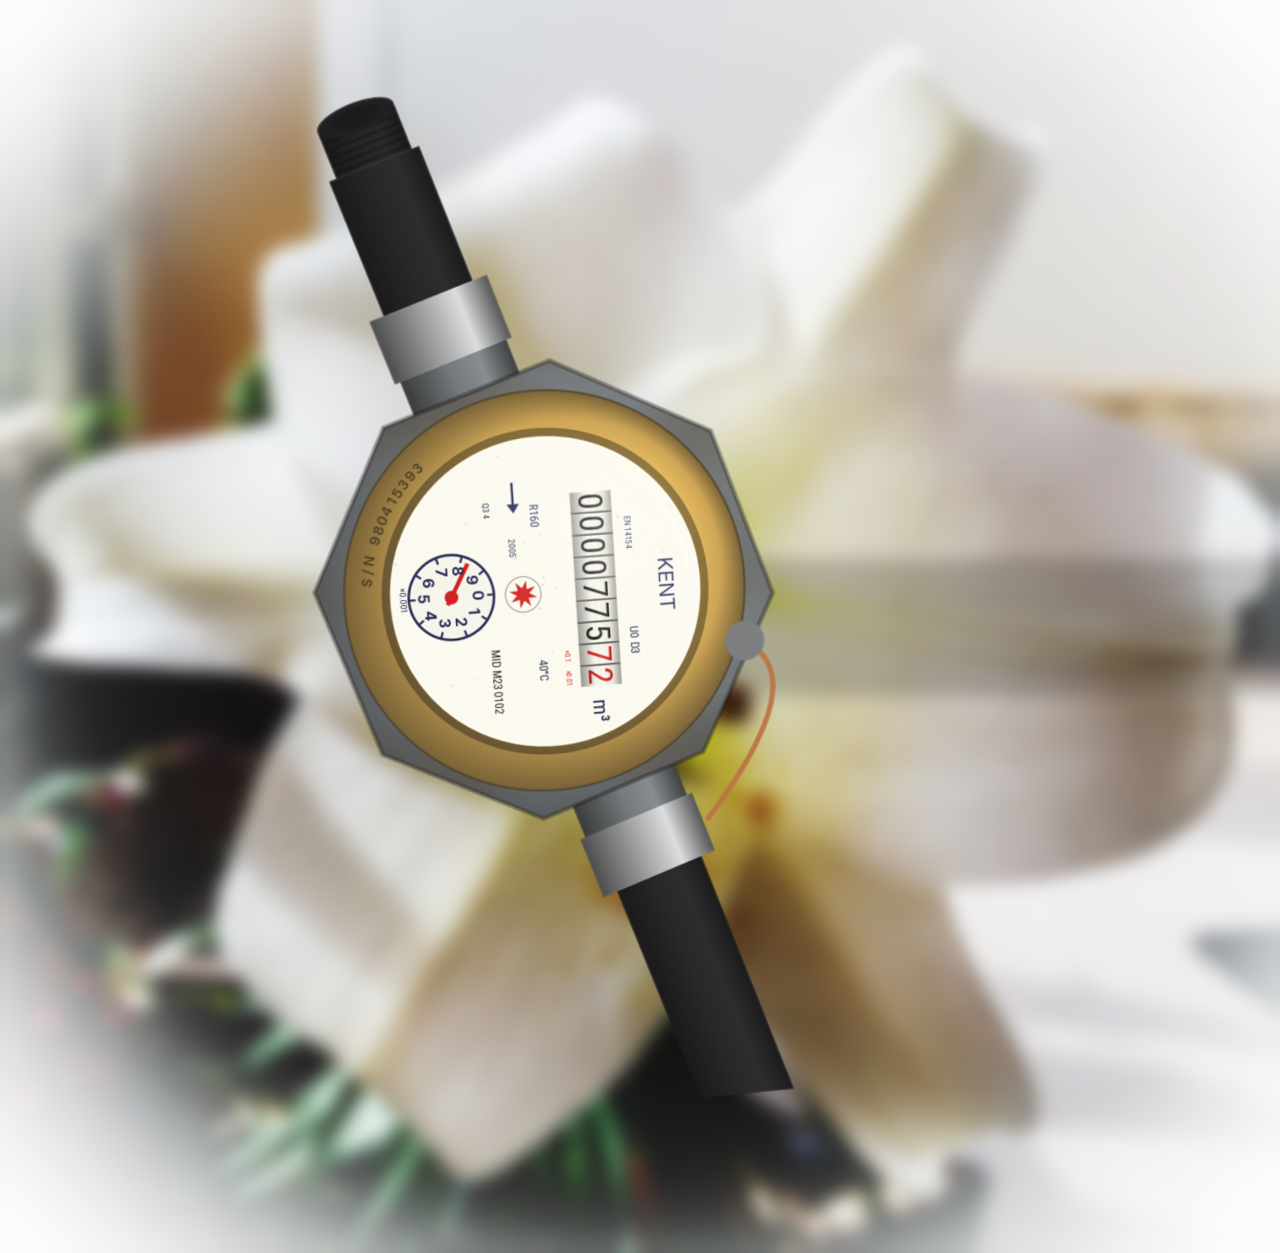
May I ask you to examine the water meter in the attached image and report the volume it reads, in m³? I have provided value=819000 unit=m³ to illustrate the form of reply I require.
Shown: value=775.728 unit=m³
